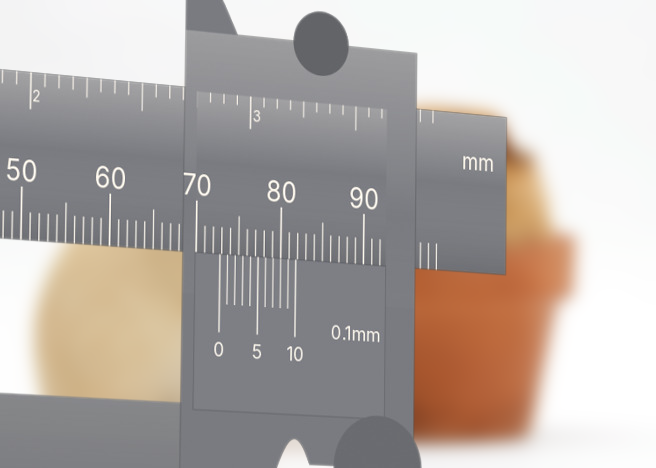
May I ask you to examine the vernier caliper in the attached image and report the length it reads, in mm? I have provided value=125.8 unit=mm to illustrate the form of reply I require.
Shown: value=72.8 unit=mm
